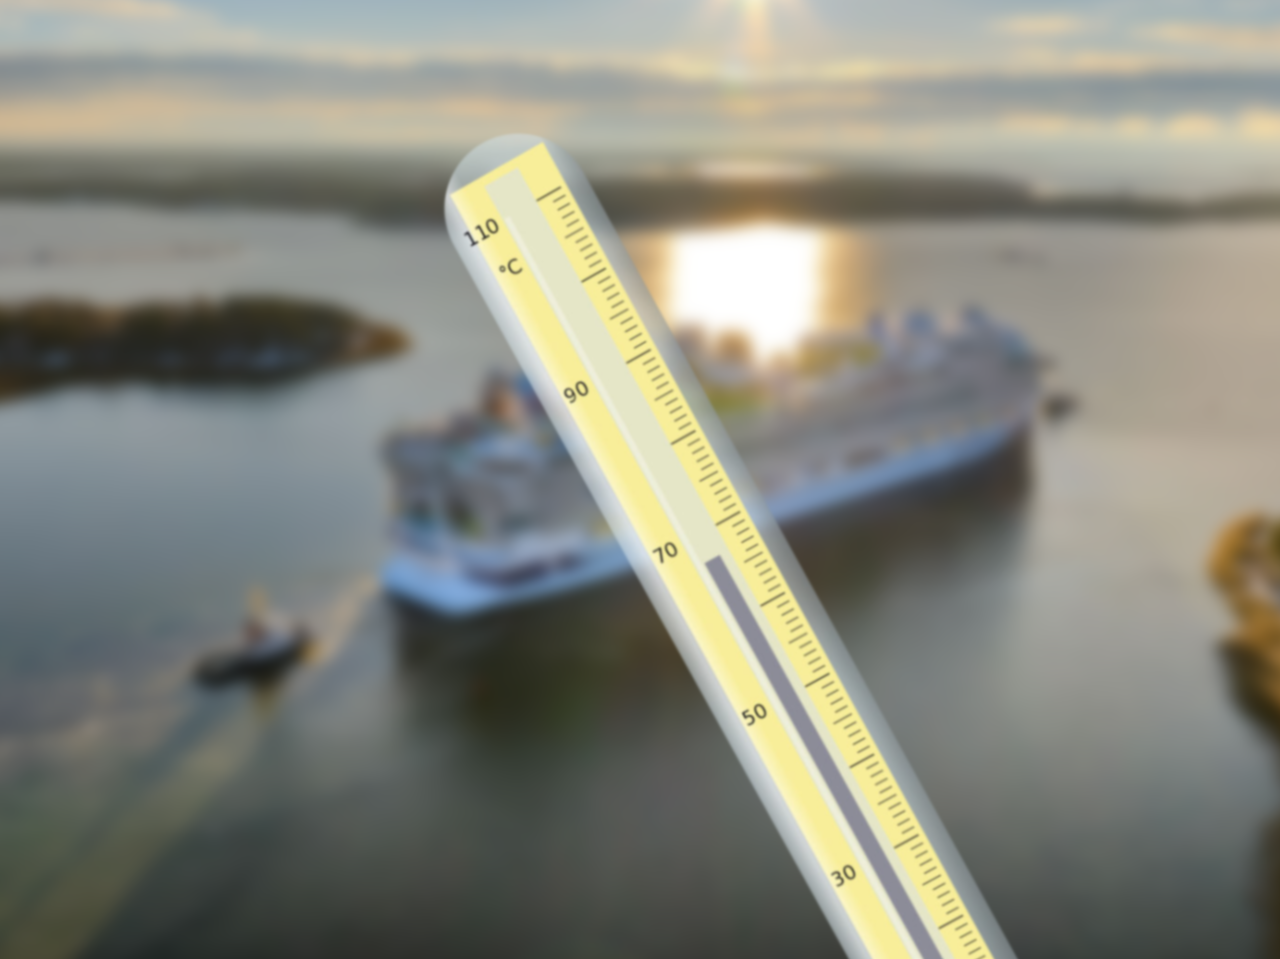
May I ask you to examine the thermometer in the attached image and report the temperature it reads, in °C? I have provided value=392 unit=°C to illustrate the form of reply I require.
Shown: value=67 unit=°C
